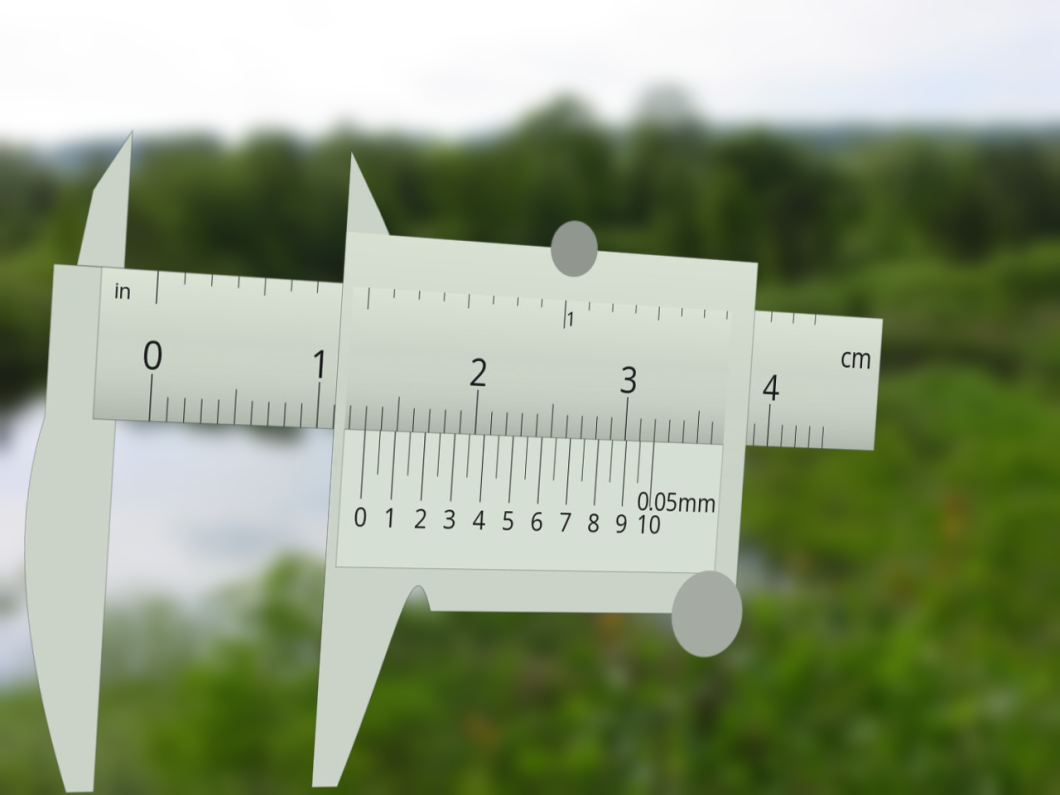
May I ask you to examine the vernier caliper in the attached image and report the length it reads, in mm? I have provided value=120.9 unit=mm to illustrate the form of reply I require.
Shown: value=13.0 unit=mm
